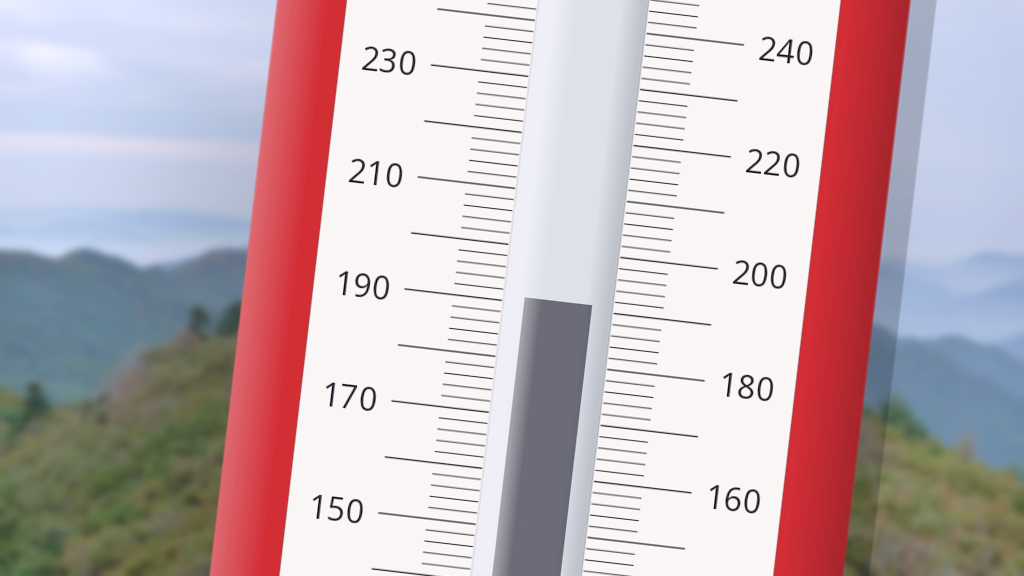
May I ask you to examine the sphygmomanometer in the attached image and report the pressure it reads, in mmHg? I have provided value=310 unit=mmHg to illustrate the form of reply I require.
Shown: value=191 unit=mmHg
